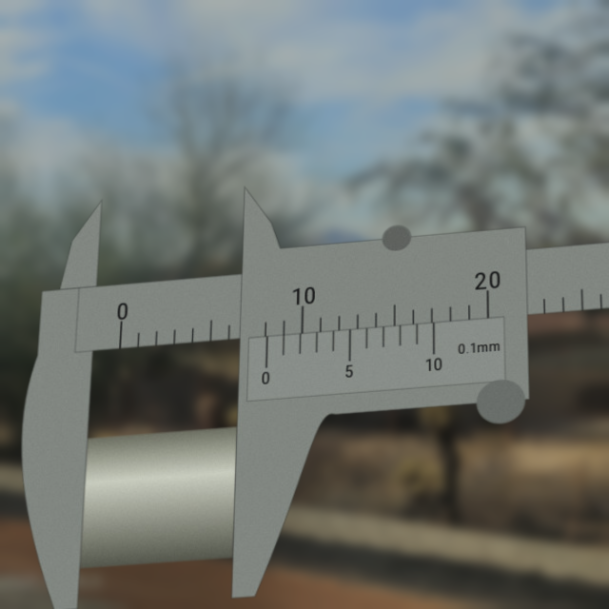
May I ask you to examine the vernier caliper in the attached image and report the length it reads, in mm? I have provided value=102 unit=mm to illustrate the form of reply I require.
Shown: value=8.1 unit=mm
